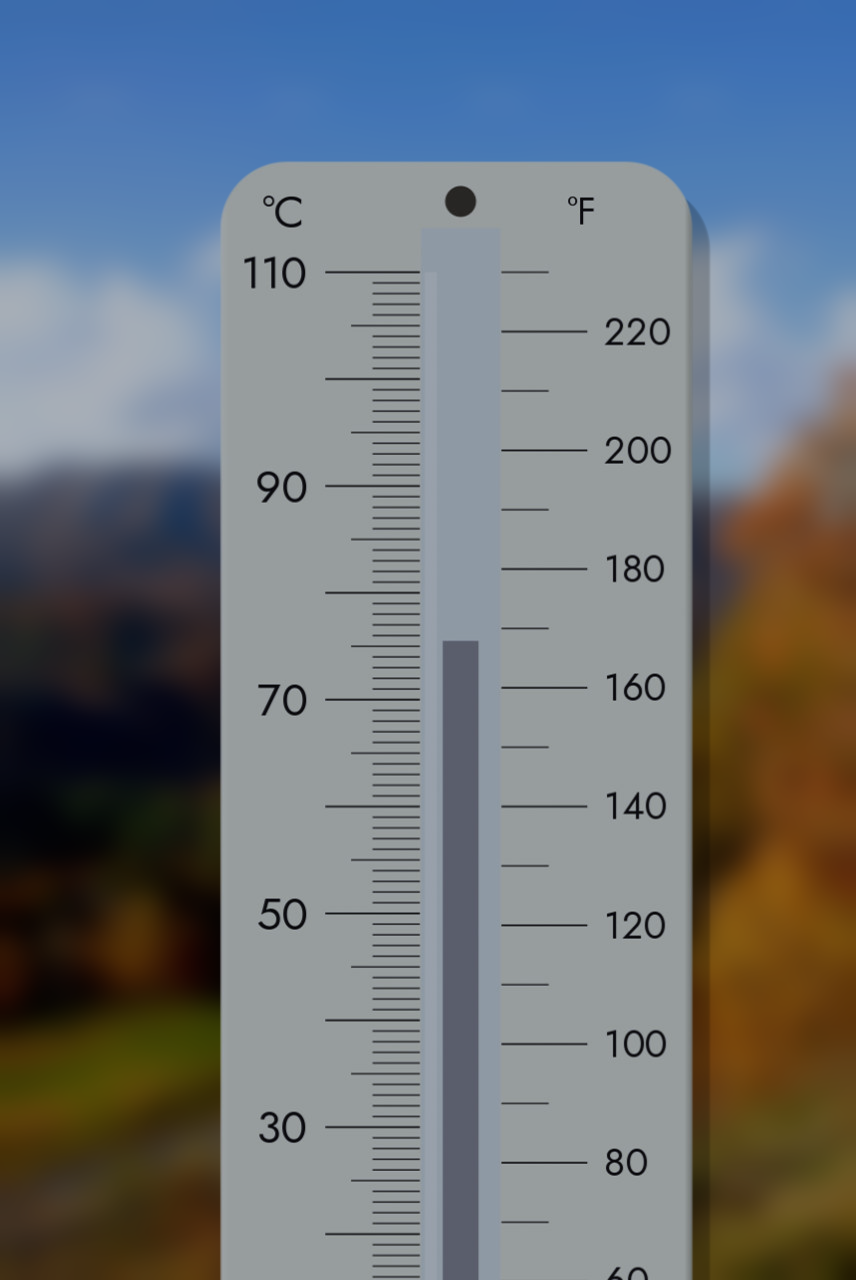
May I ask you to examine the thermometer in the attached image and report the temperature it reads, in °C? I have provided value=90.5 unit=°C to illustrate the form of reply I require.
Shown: value=75.5 unit=°C
